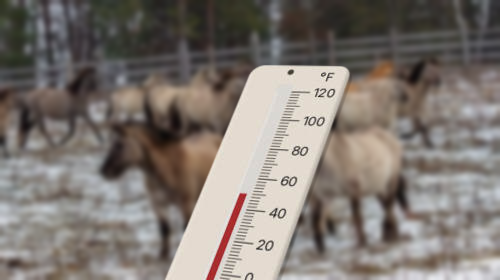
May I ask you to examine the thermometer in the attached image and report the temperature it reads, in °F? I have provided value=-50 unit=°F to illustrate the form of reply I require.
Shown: value=50 unit=°F
